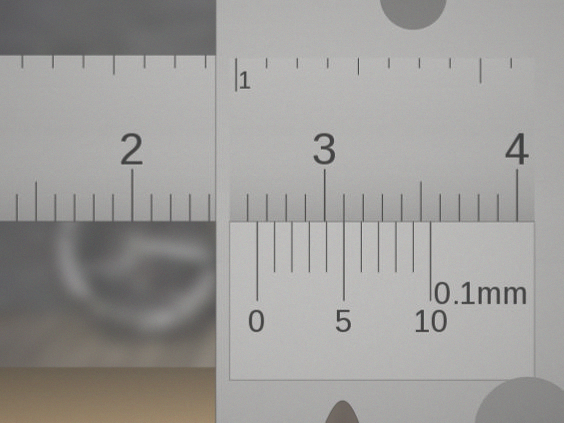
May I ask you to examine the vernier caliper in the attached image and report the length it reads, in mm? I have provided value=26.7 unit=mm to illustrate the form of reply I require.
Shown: value=26.5 unit=mm
